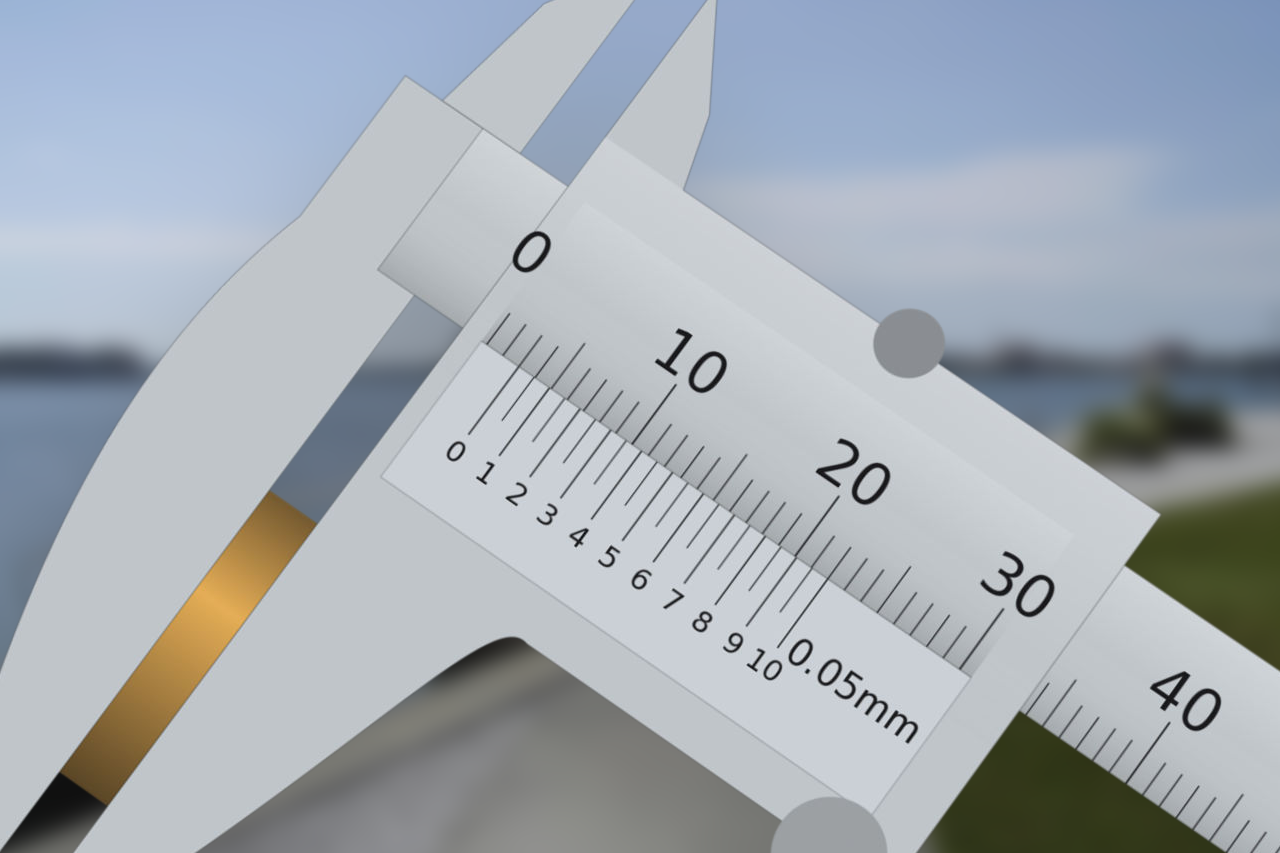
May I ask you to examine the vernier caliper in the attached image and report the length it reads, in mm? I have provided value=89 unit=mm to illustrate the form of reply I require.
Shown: value=3.0 unit=mm
